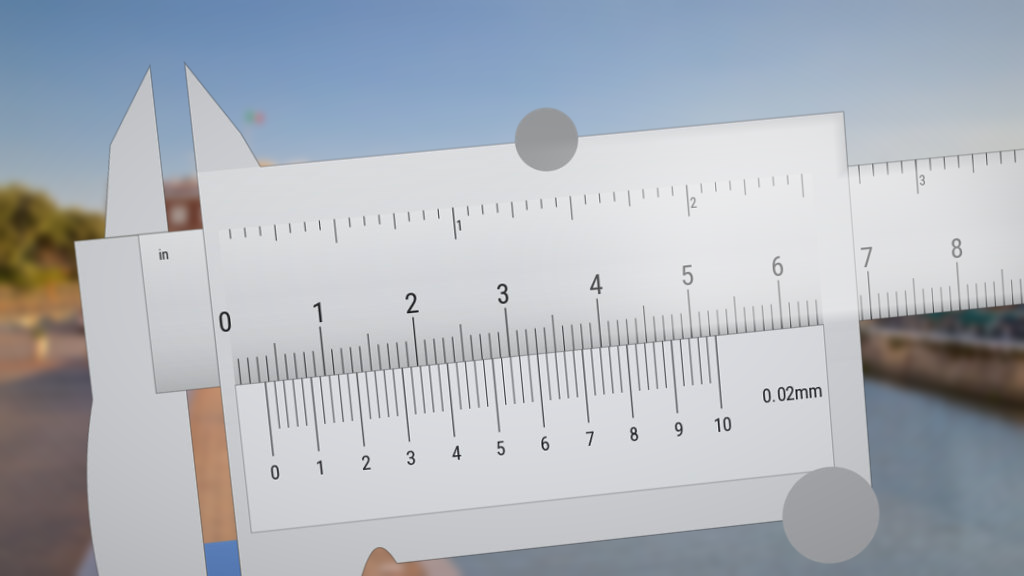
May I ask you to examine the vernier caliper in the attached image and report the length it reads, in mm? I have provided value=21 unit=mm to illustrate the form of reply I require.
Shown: value=3.6 unit=mm
